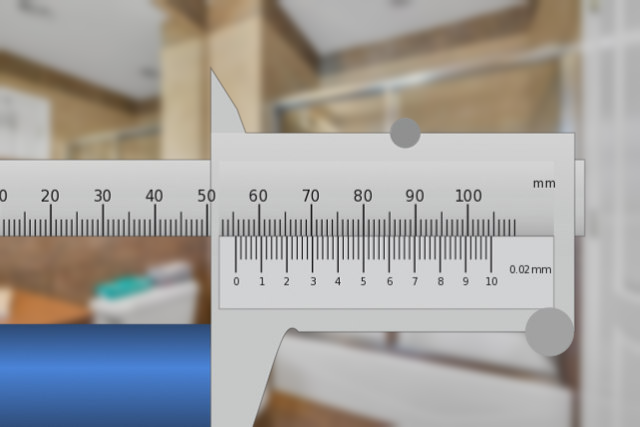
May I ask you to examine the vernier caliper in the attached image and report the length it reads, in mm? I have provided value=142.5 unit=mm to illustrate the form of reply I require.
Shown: value=55.5 unit=mm
